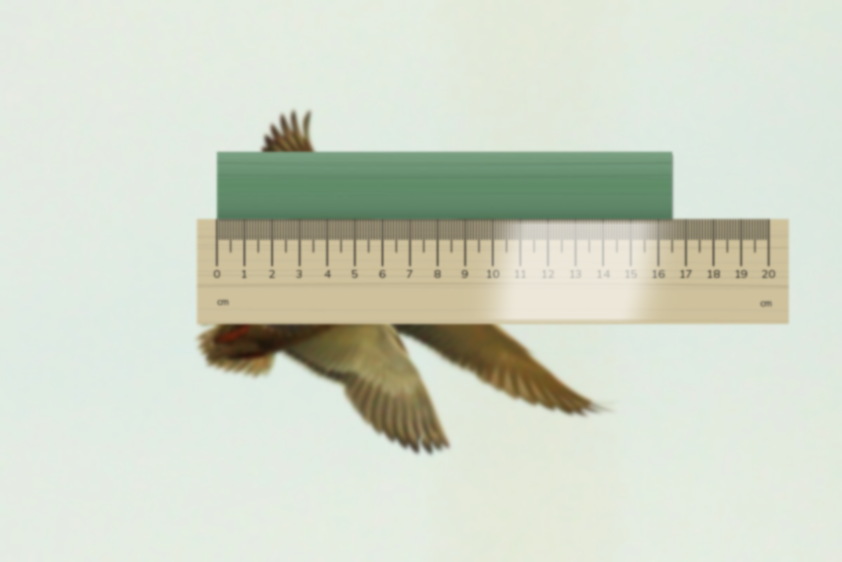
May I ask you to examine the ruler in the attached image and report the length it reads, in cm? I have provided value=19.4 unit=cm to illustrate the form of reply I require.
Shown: value=16.5 unit=cm
